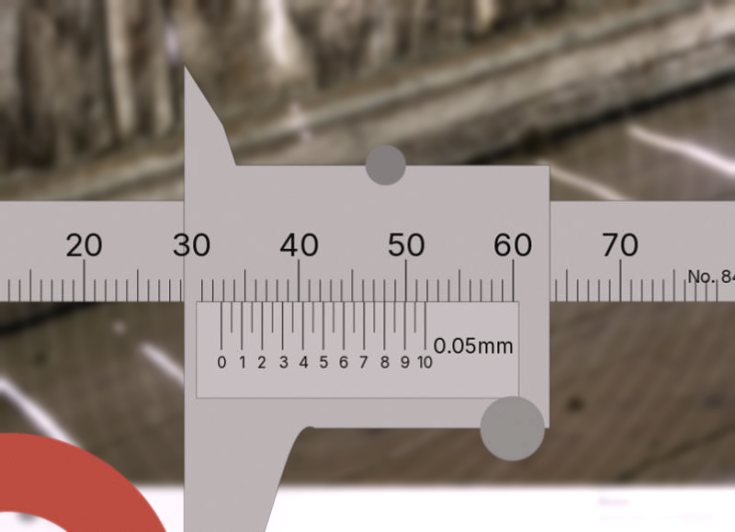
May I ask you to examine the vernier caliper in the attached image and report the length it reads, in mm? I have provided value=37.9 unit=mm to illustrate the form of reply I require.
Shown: value=32.8 unit=mm
